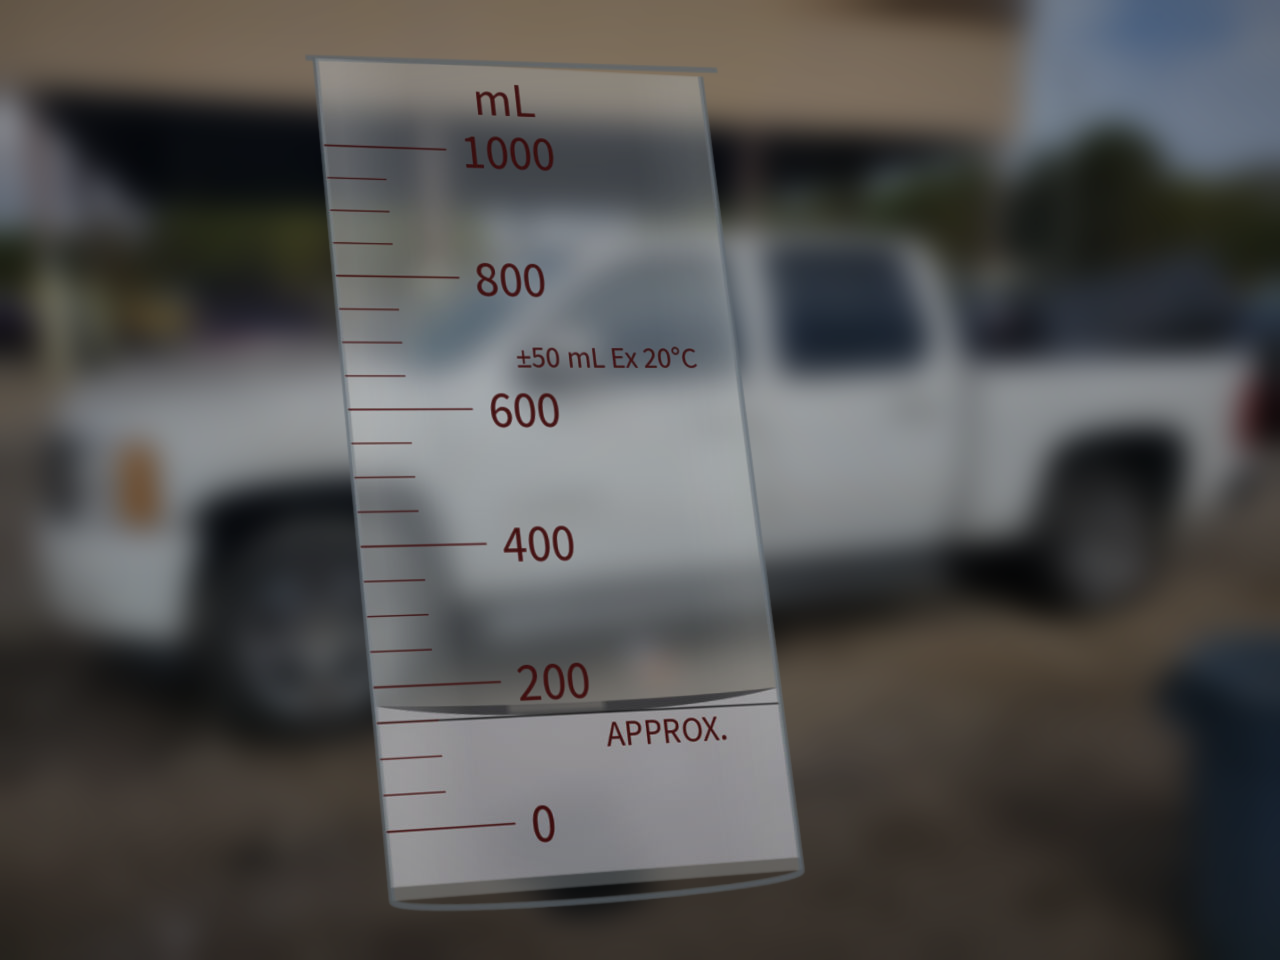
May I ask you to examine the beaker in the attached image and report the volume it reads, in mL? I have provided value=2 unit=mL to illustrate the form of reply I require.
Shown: value=150 unit=mL
